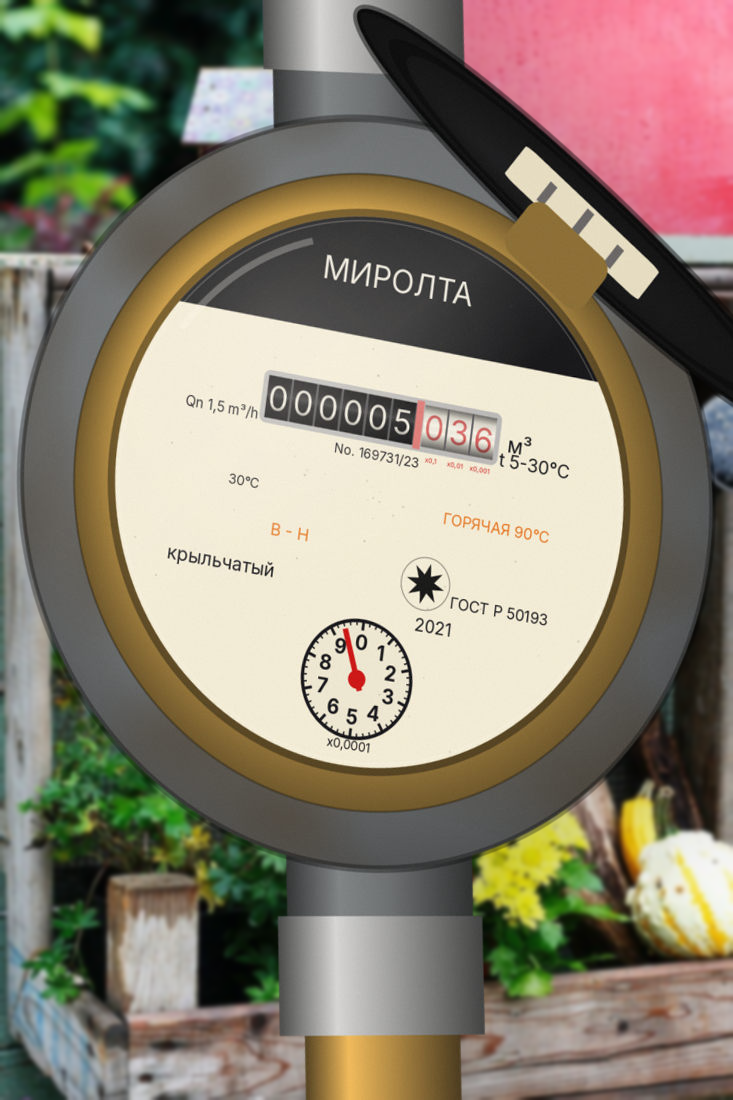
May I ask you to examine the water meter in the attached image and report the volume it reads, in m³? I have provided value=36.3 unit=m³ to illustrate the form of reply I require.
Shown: value=5.0359 unit=m³
